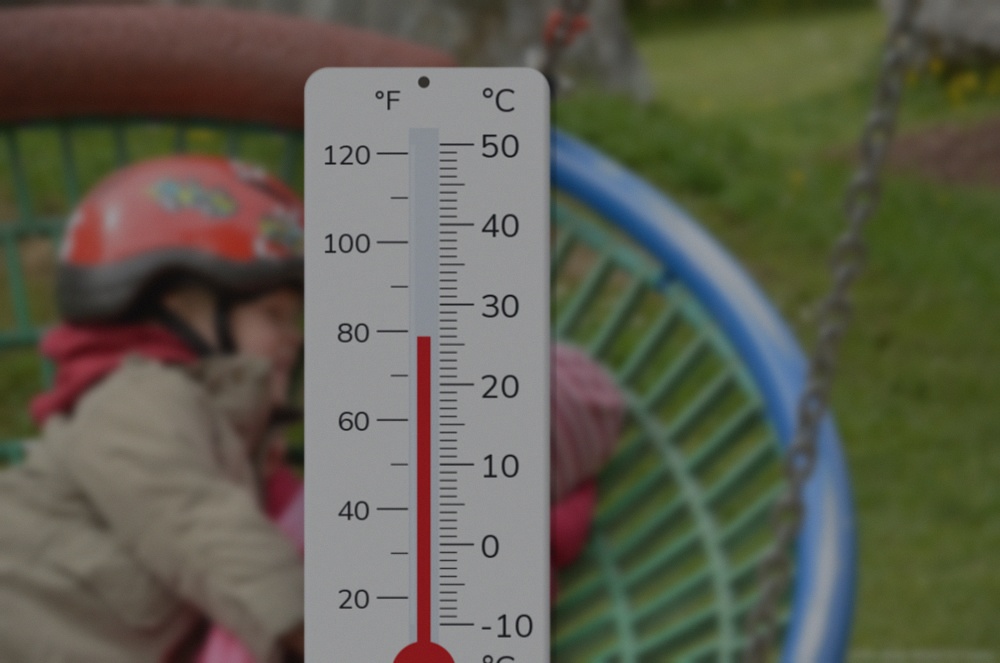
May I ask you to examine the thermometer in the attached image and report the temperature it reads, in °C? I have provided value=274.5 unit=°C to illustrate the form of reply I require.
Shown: value=26 unit=°C
